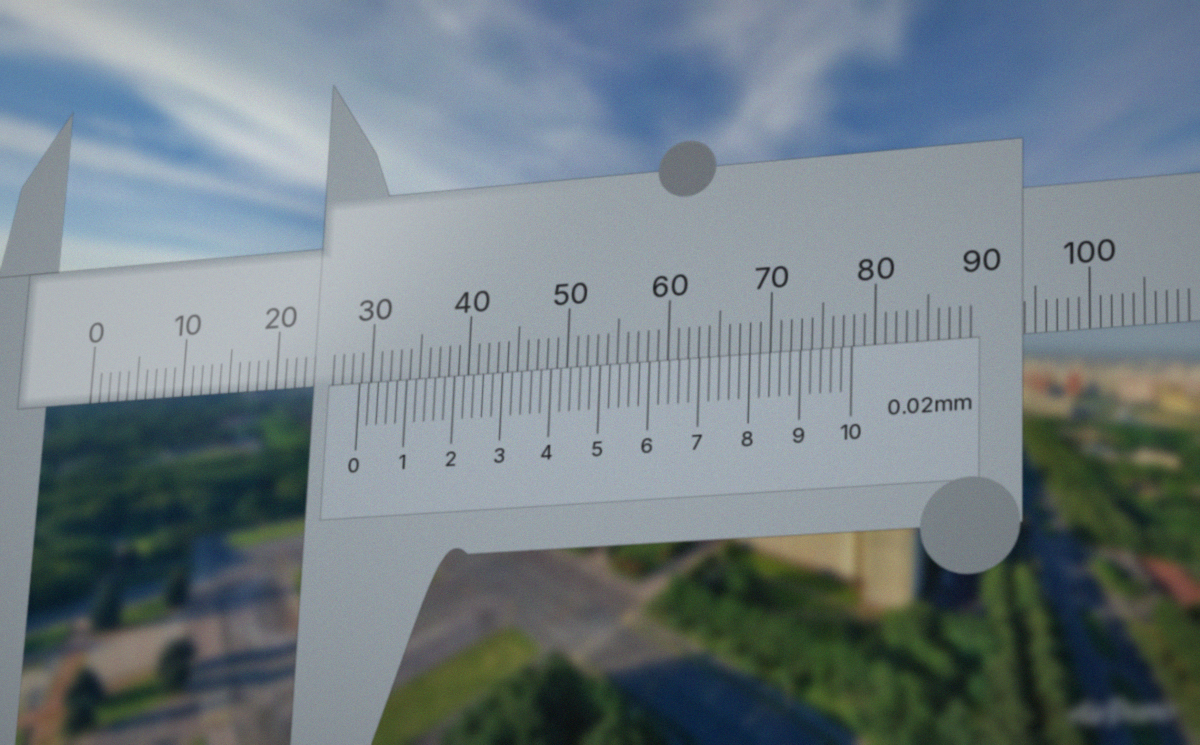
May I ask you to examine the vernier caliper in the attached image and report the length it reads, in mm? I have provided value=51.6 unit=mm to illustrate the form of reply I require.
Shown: value=28.8 unit=mm
